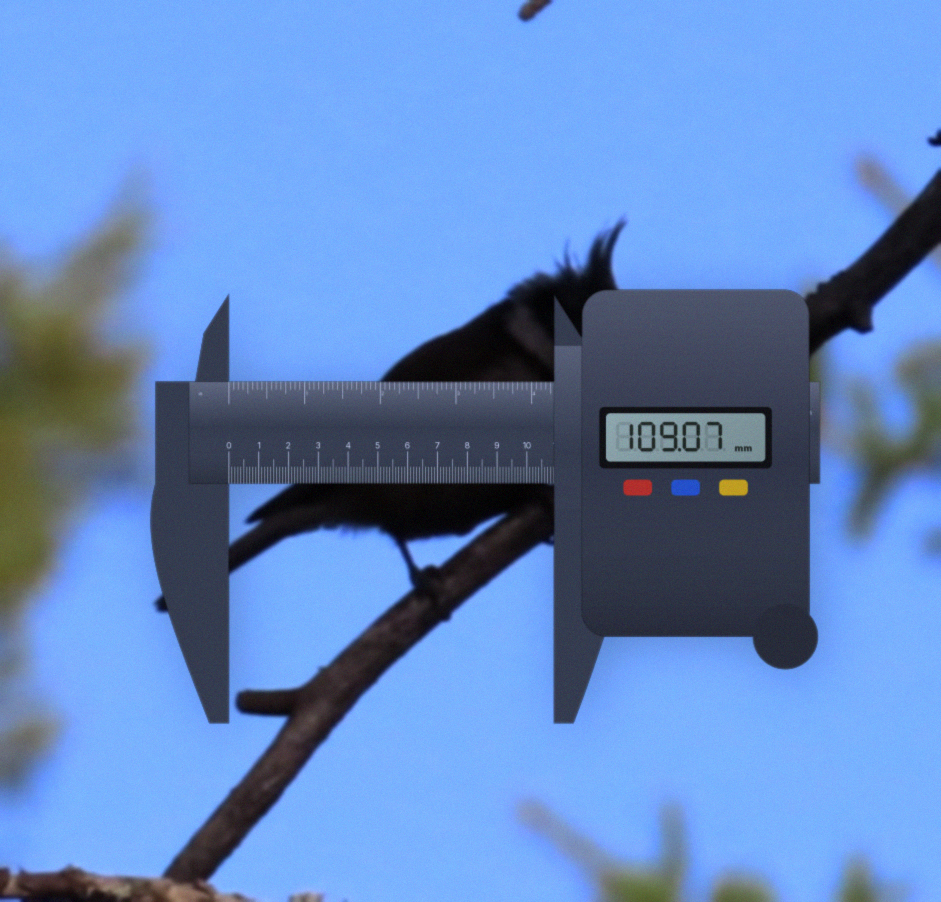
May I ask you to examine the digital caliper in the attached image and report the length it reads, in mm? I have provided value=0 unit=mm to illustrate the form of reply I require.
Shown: value=109.07 unit=mm
